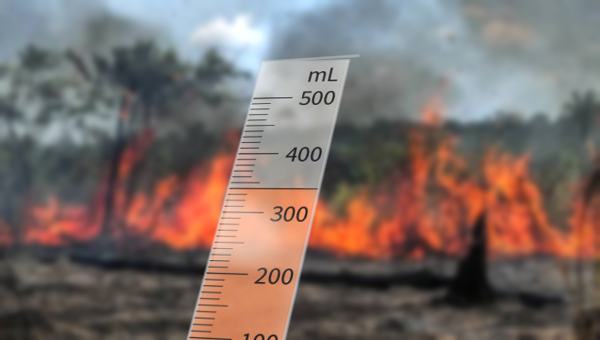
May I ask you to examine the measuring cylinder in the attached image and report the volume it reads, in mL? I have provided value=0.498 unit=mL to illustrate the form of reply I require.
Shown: value=340 unit=mL
